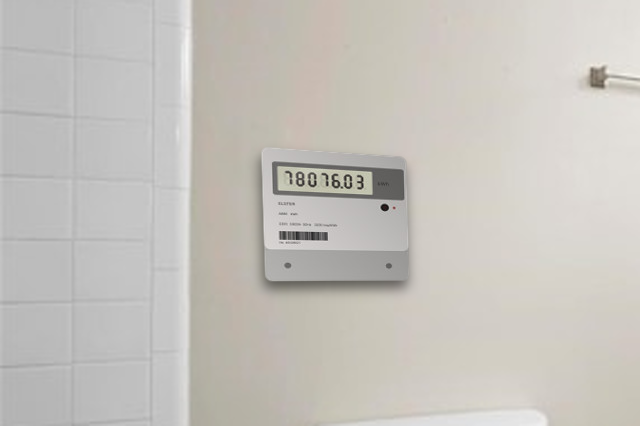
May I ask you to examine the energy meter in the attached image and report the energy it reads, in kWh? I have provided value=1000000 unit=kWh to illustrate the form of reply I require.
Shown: value=78076.03 unit=kWh
